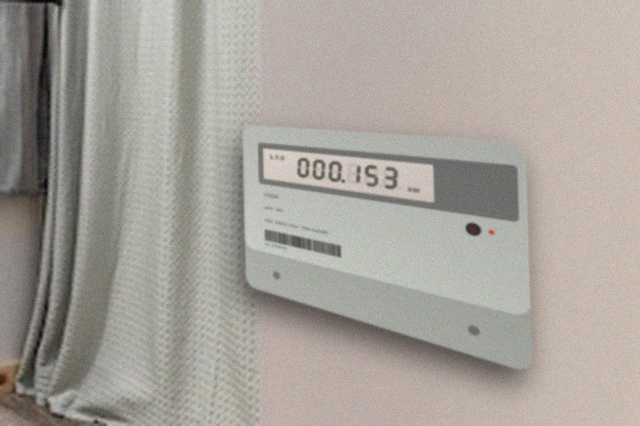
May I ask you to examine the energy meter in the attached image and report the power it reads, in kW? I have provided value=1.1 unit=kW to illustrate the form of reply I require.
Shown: value=0.153 unit=kW
